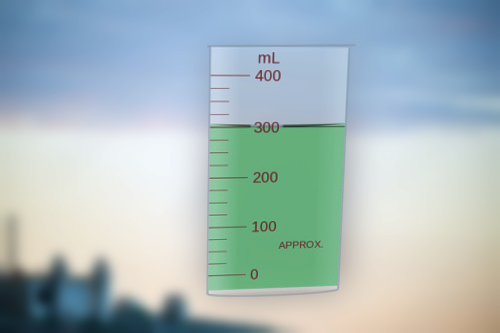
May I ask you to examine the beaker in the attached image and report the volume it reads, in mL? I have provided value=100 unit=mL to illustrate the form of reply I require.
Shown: value=300 unit=mL
